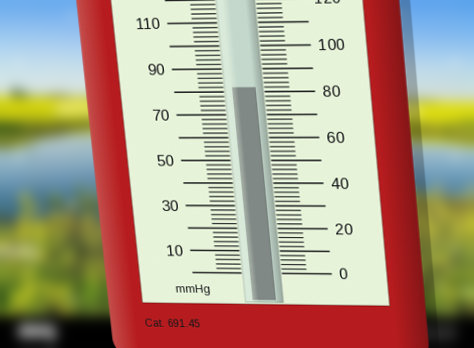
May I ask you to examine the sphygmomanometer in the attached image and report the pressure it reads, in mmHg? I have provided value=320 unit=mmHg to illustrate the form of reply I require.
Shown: value=82 unit=mmHg
